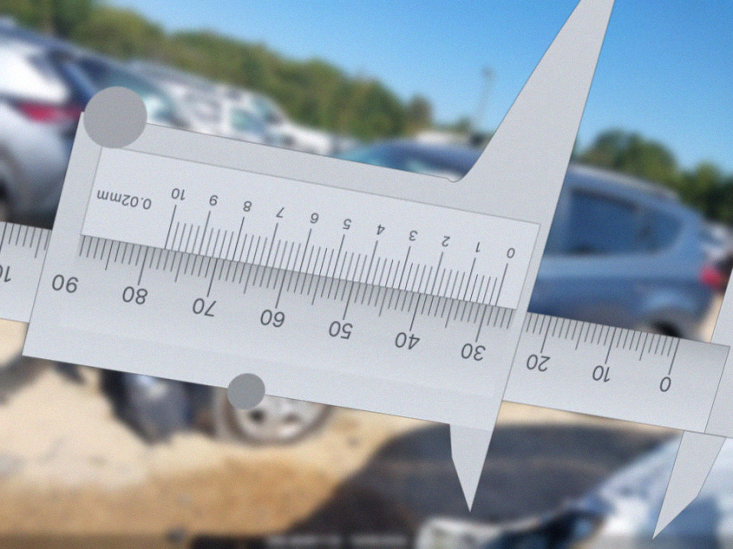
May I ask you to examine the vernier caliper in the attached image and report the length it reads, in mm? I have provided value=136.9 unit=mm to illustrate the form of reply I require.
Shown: value=28.6 unit=mm
